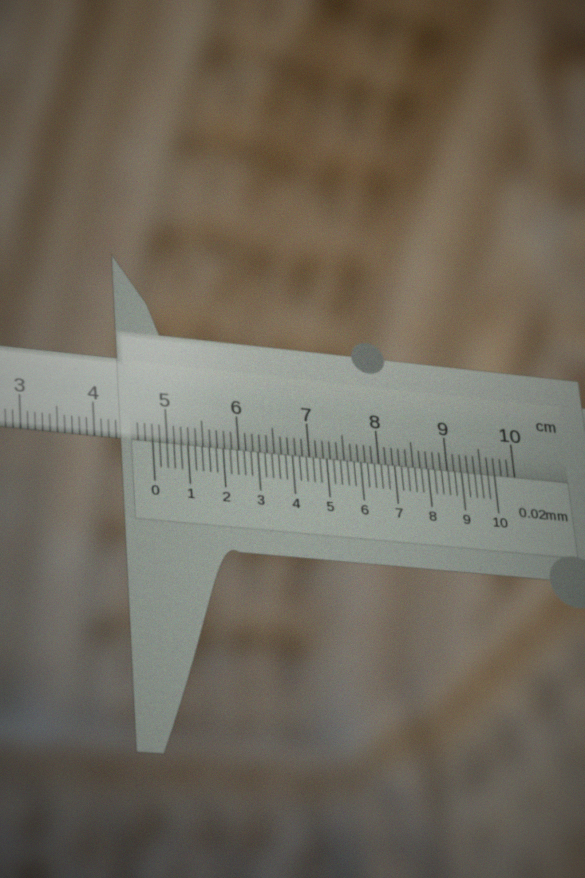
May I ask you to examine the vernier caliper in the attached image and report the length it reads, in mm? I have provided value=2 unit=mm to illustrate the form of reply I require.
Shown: value=48.0 unit=mm
